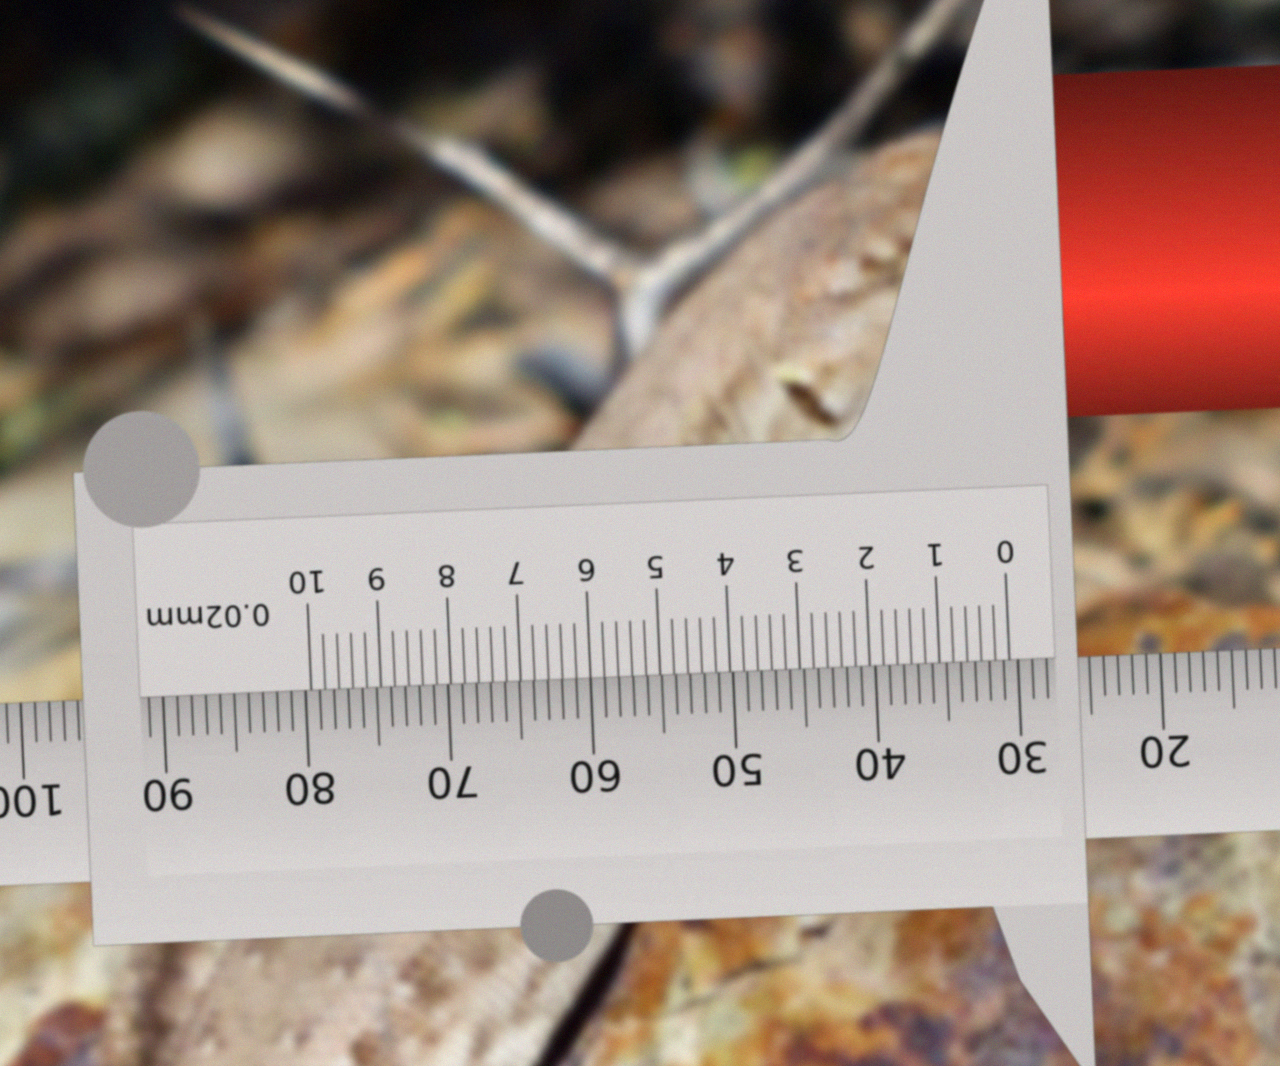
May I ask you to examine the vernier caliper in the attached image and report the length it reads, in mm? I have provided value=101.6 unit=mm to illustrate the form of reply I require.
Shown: value=30.6 unit=mm
